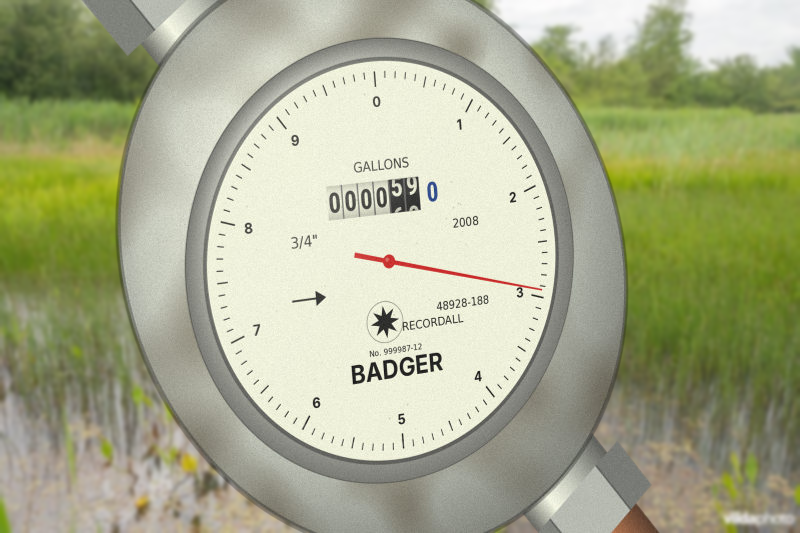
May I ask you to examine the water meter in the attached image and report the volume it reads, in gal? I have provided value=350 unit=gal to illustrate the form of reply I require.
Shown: value=592.9 unit=gal
